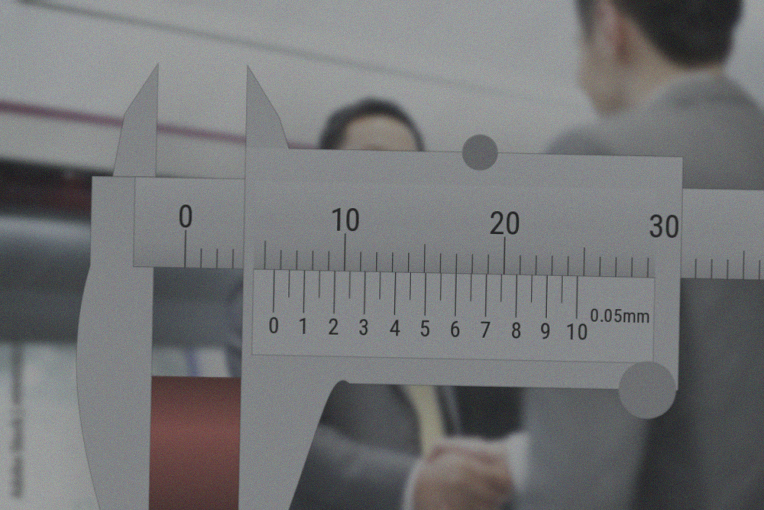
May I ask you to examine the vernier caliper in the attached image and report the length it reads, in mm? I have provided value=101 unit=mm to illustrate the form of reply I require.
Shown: value=5.6 unit=mm
